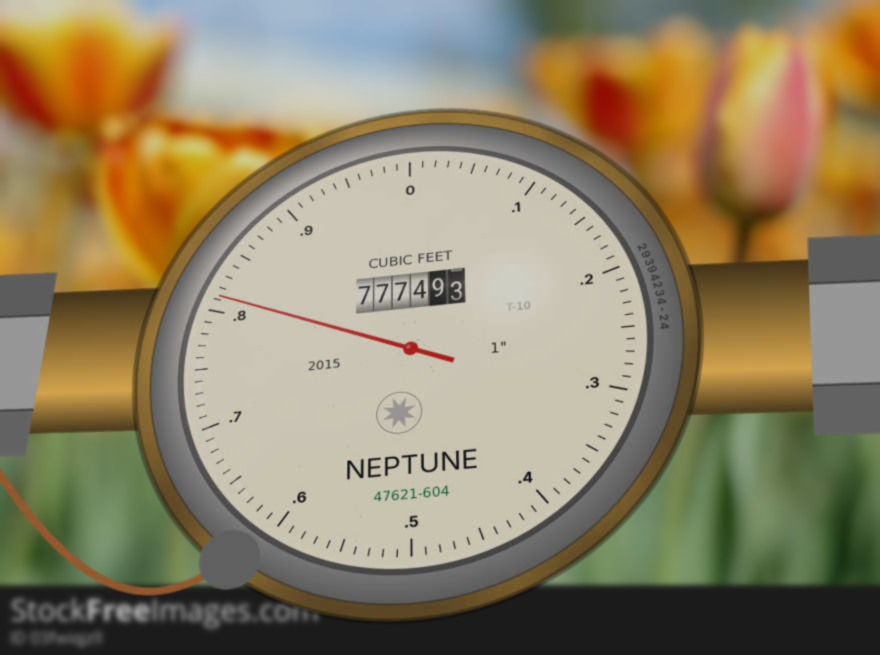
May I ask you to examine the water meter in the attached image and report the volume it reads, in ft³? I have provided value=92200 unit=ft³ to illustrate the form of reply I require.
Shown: value=777492.81 unit=ft³
